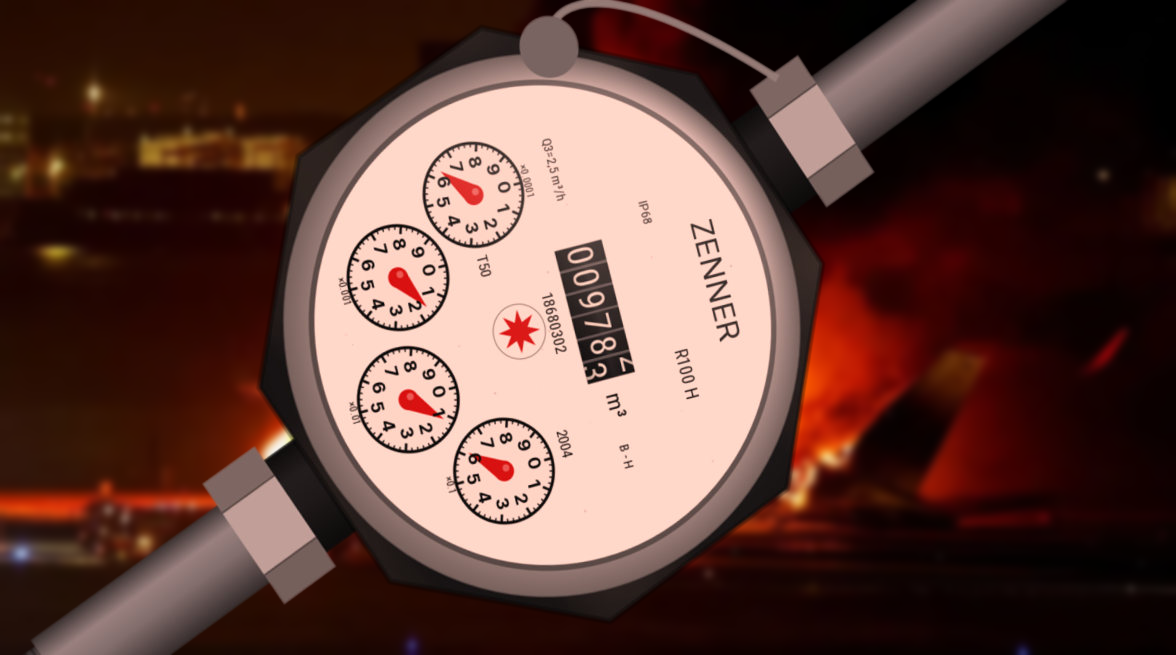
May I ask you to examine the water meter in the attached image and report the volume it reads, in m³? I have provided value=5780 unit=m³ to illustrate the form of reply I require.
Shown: value=9782.6116 unit=m³
